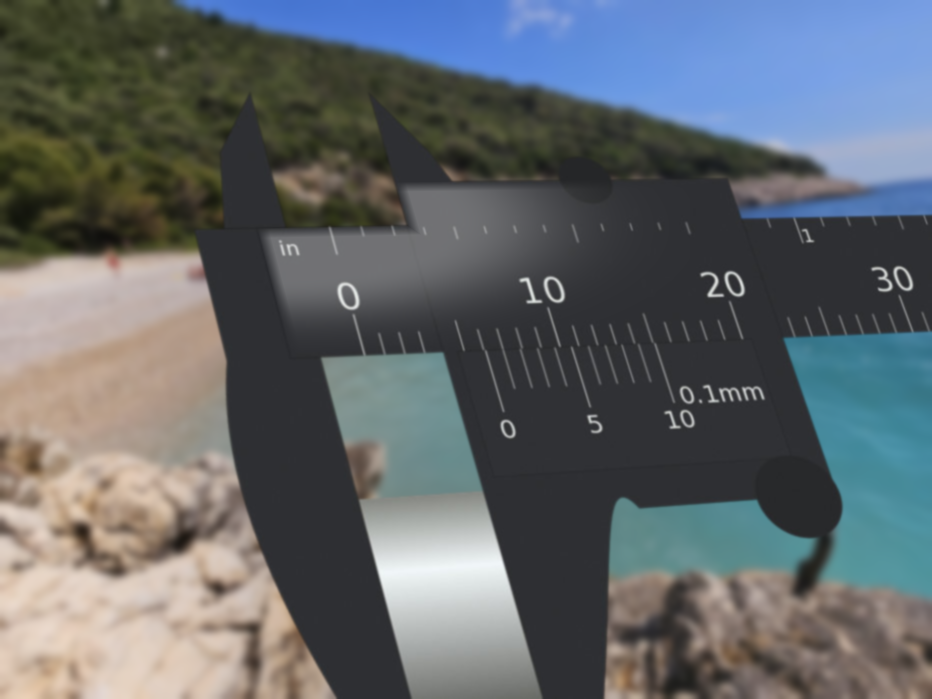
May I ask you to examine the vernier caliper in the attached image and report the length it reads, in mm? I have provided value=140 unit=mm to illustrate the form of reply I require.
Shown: value=6.1 unit=mm
